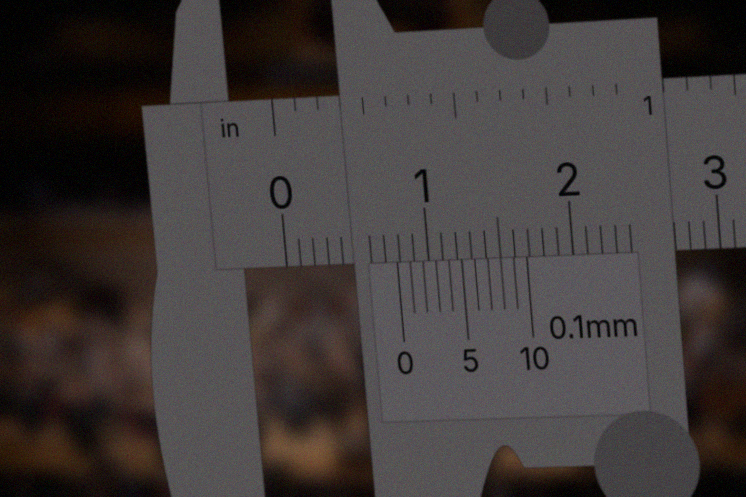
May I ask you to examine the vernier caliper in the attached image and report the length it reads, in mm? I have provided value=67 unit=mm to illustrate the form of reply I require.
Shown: value=7.8 unit=mm
